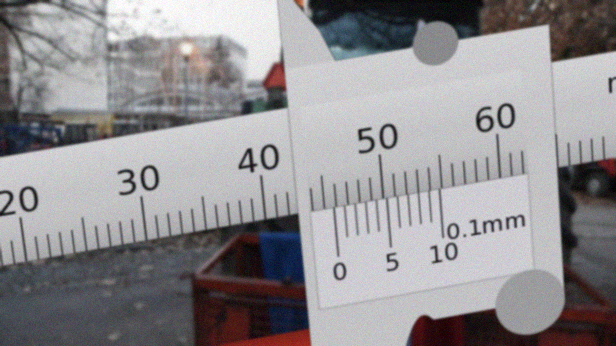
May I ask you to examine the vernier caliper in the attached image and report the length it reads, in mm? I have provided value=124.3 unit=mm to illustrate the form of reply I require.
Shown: value=45.8 unit=mm
